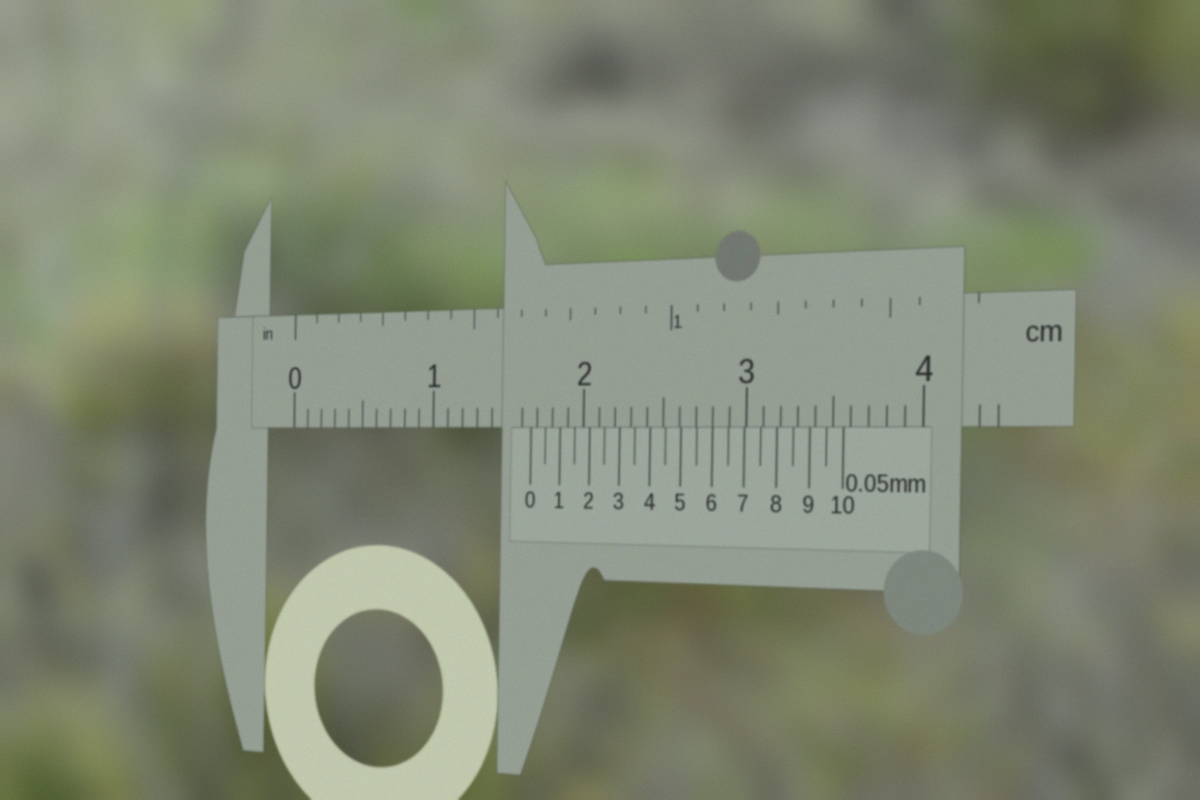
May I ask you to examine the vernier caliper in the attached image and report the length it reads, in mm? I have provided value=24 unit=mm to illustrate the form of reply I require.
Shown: value=16.6 unit=mm
